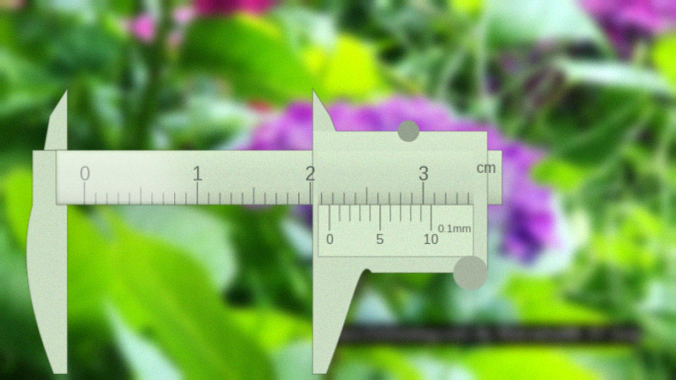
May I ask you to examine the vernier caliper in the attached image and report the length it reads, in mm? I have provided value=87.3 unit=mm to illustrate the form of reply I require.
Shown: value=21.7 unit=mm
